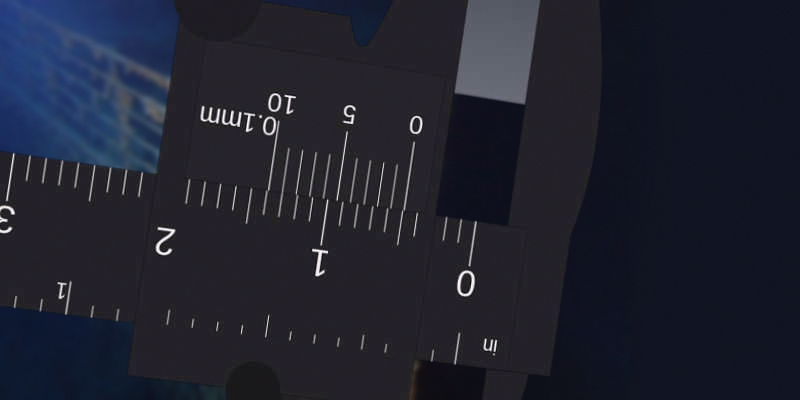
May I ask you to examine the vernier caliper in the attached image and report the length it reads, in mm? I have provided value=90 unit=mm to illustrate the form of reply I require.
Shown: value=4.9 unit=mm
